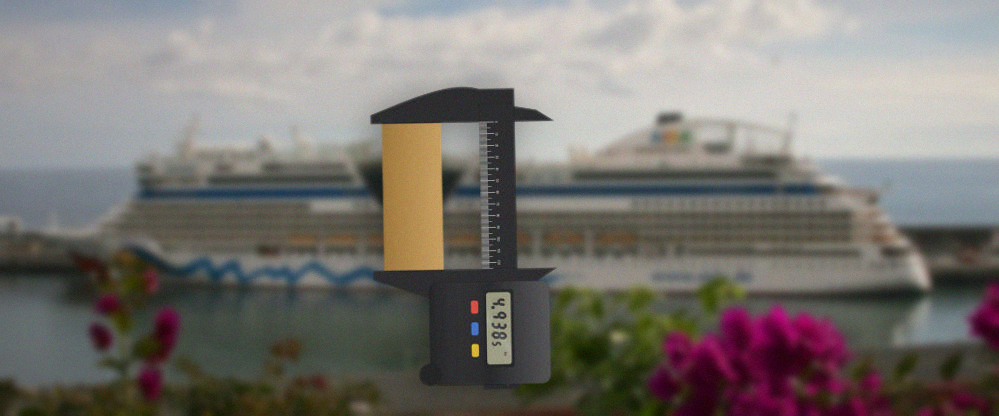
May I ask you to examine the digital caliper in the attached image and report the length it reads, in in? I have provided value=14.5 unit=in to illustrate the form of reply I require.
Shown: value=4.9385 unit=in
